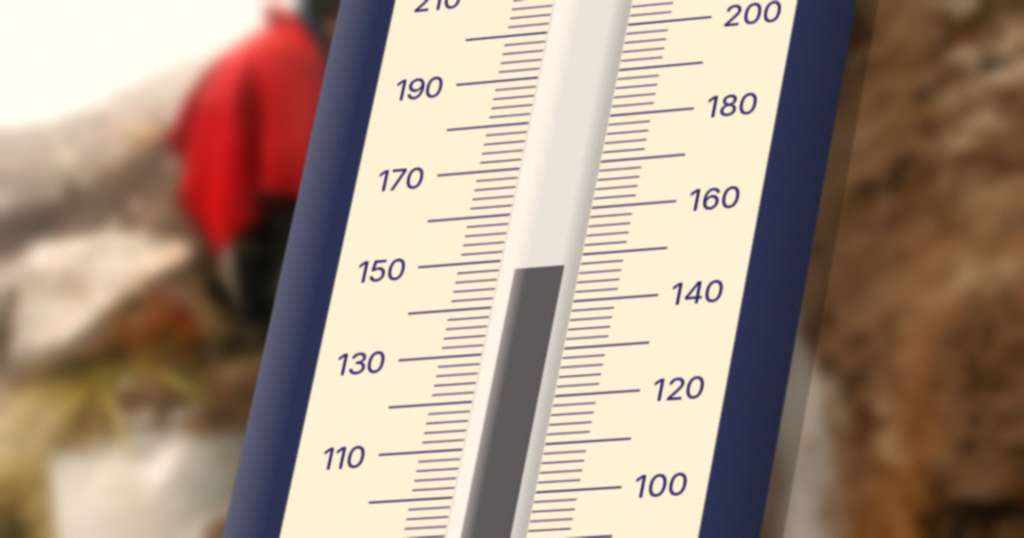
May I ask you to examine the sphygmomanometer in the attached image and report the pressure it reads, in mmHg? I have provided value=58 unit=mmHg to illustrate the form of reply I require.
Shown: value=148 unit=mmHg
